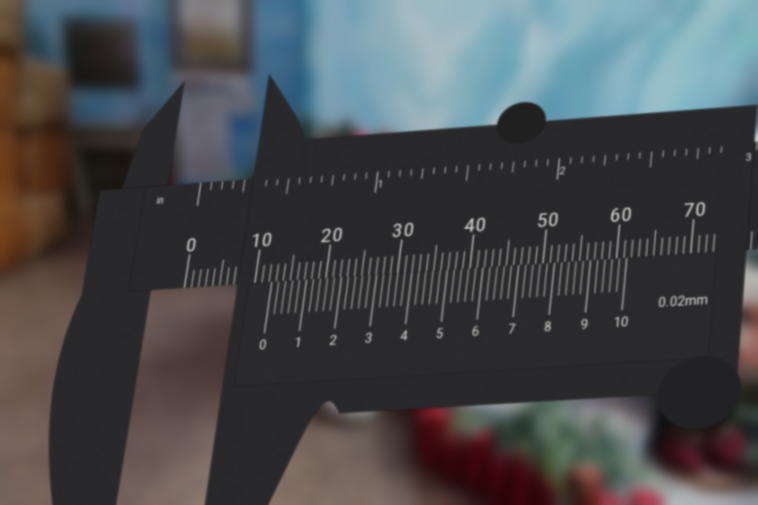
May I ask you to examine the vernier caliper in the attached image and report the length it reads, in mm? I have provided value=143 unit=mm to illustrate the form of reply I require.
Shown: value=12.4 unit=mm
